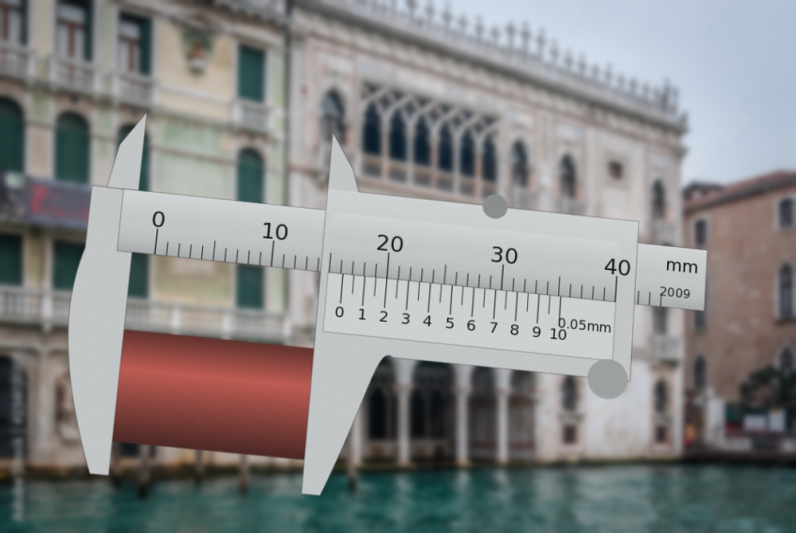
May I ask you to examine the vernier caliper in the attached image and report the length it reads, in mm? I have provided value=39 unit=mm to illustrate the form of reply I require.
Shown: value=16.2 unit=mm
